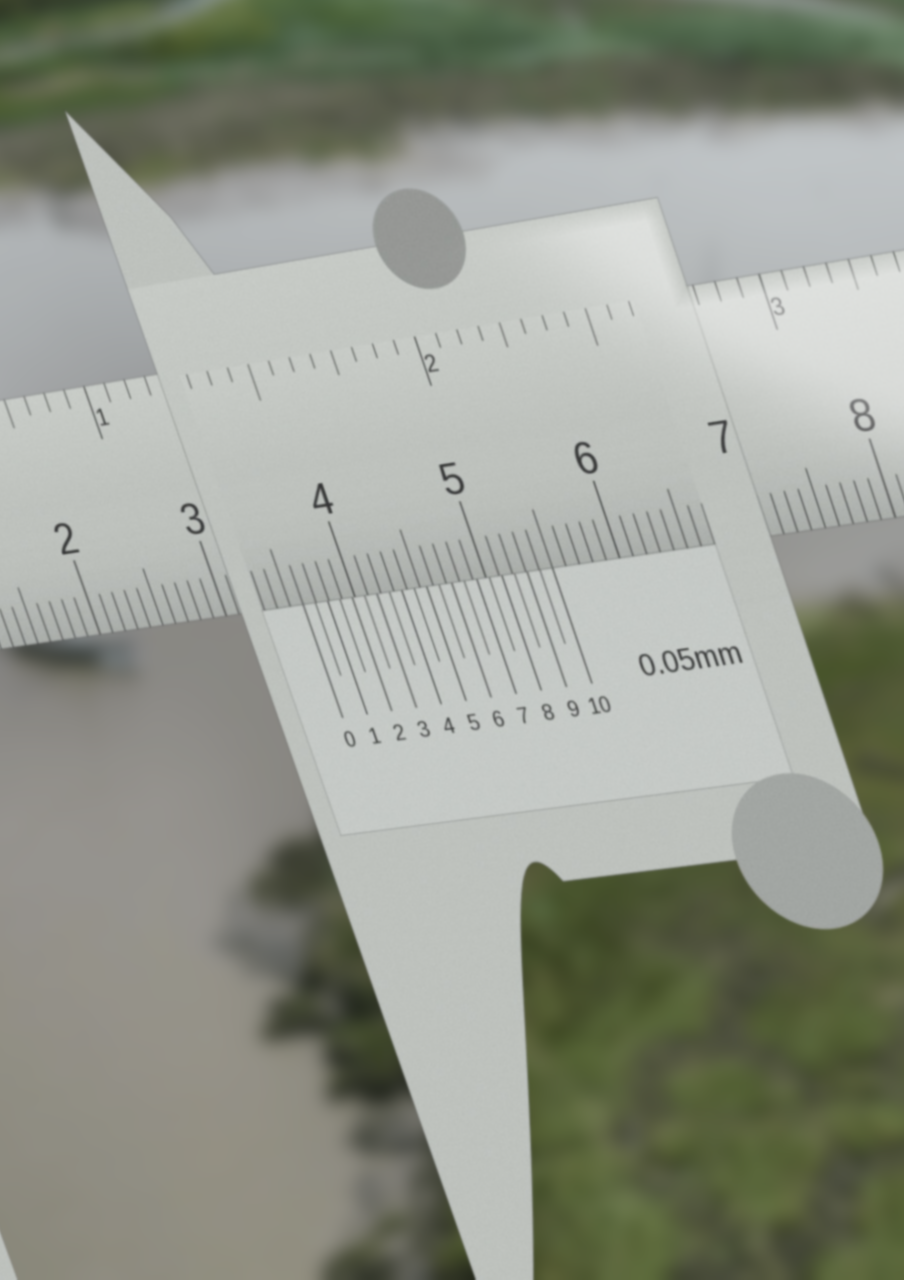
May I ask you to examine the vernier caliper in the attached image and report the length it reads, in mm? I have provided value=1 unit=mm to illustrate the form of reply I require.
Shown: value=36.0 unit=mm
